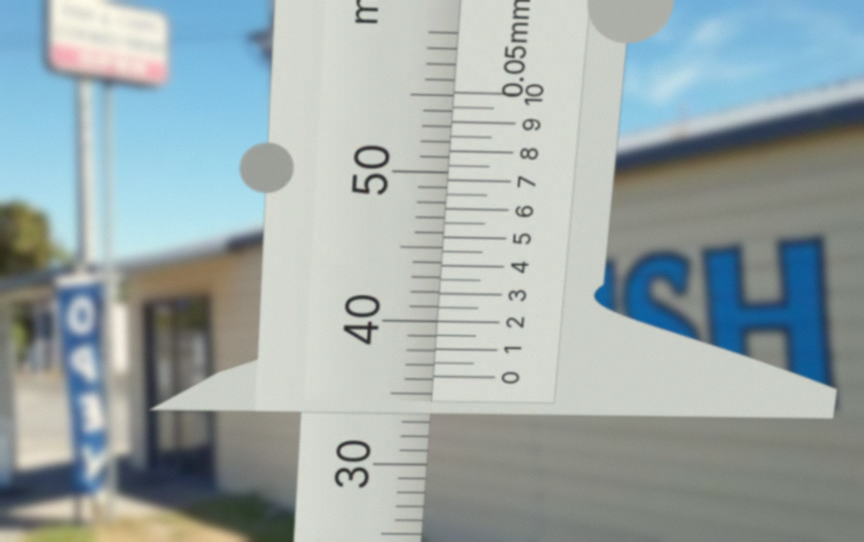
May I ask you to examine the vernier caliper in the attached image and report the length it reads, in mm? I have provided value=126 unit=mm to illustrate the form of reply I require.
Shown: value=36.2 unit=mm
